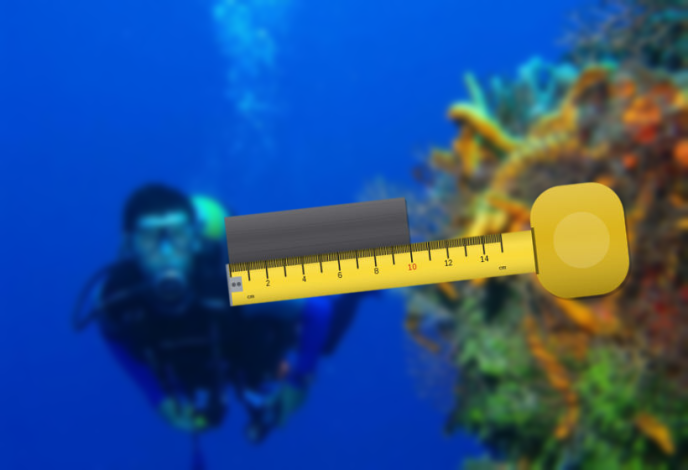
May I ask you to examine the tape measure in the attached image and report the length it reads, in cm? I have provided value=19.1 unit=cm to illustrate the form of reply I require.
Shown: value=10 unit=cm
